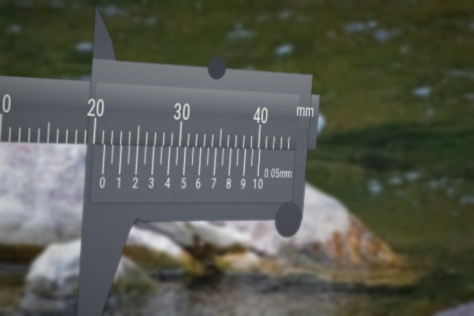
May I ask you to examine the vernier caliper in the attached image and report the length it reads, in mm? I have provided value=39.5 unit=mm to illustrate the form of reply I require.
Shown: value=21.2 unit=mm
